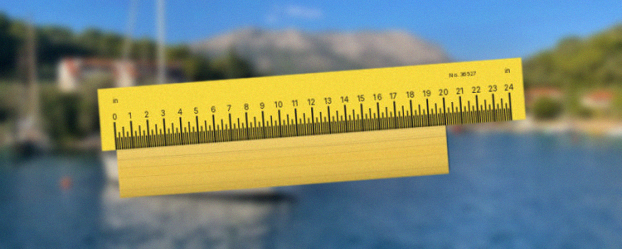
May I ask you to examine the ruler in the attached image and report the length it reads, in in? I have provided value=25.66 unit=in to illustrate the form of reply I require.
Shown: value=20 unit=in
